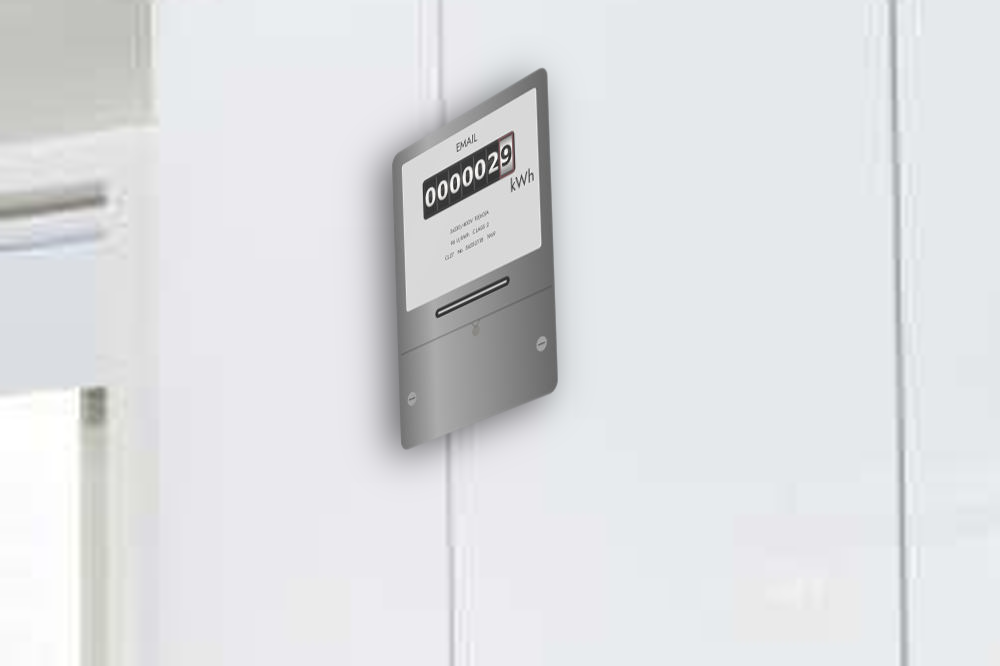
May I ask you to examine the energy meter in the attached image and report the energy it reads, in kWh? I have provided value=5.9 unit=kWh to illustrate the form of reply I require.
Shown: value=2.9 unit=kWh
